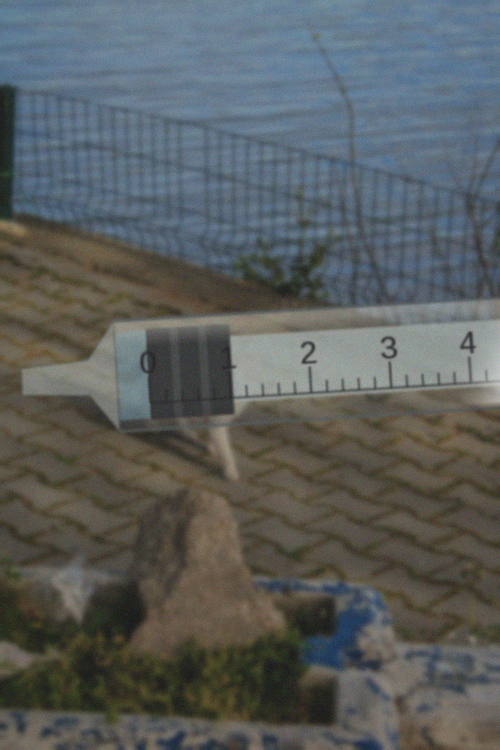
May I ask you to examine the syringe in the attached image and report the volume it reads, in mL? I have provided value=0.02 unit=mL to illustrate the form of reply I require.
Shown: value=0 unit=mL
